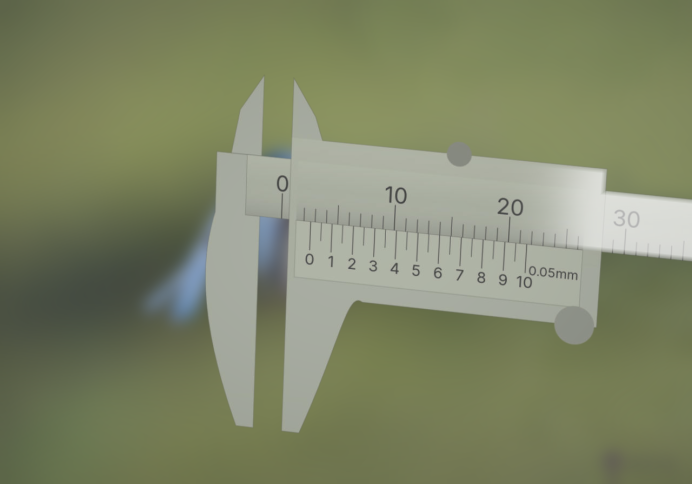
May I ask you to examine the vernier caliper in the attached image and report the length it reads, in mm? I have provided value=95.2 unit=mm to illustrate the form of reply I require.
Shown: value=2.6 unit=mm
